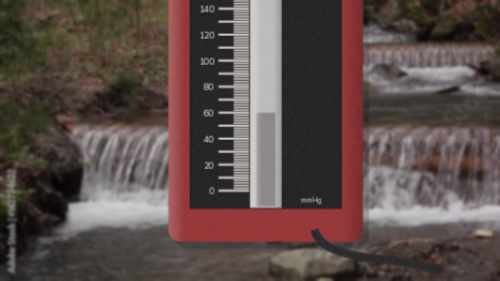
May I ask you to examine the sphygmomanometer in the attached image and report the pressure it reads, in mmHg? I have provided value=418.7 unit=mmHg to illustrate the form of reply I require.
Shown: value=60 unit=mmHg
